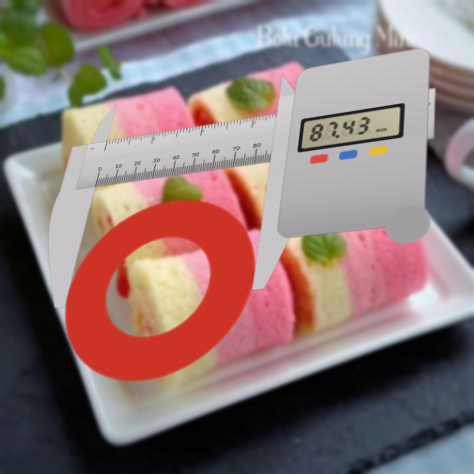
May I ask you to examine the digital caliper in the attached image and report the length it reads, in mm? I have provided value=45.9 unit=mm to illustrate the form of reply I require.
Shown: value=87.43 unit=mm
